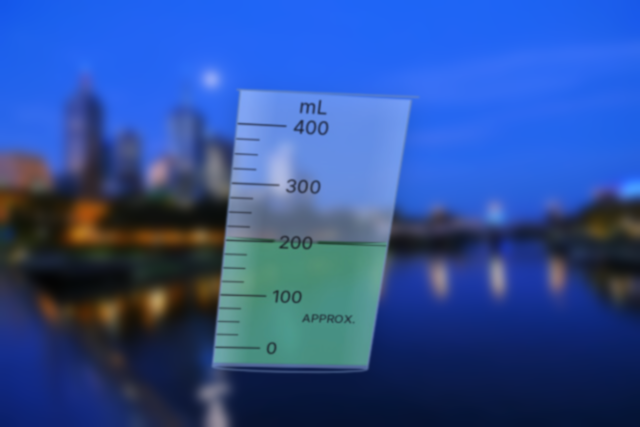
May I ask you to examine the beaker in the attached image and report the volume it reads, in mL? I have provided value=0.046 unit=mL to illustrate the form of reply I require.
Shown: value=200 unit=mL
